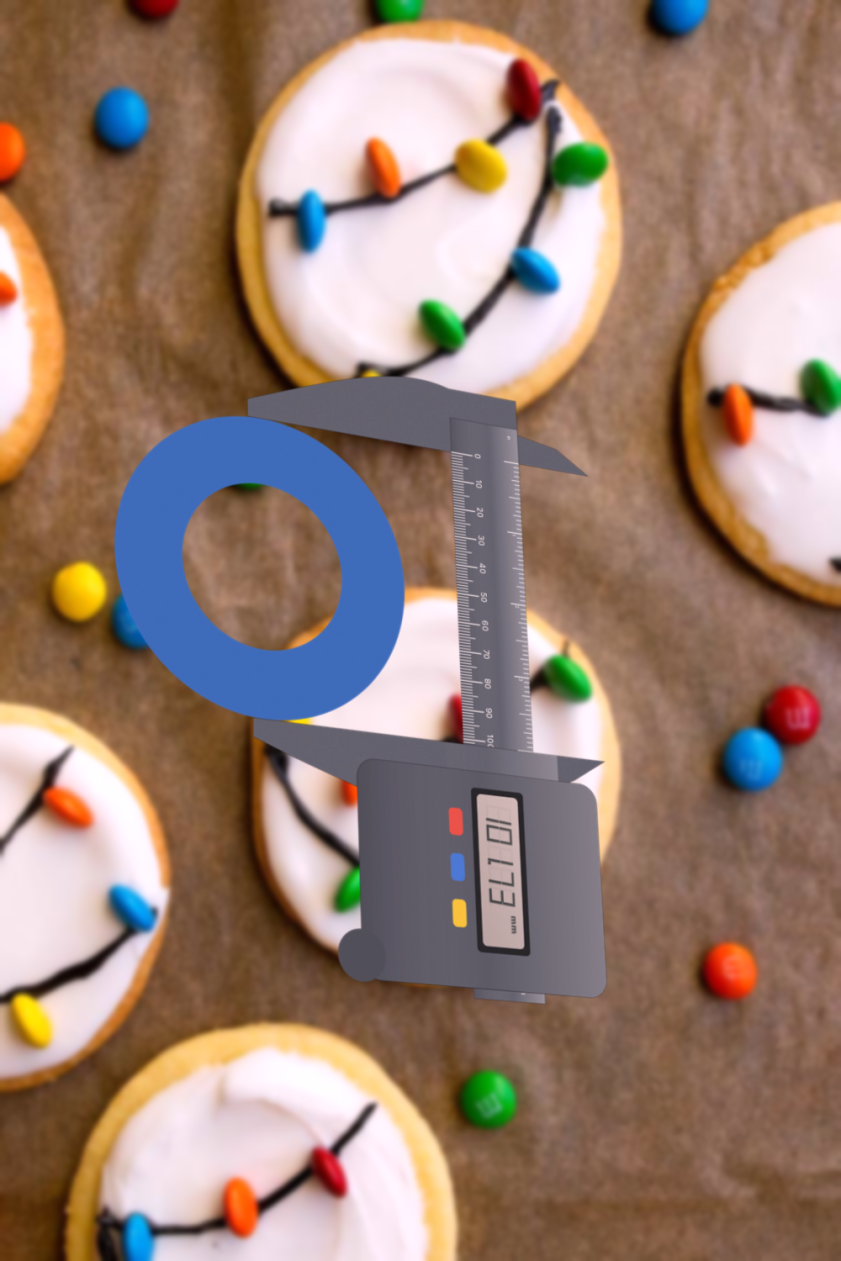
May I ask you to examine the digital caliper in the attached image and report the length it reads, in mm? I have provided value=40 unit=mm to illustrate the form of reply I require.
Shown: value=101.73 unit=mm
